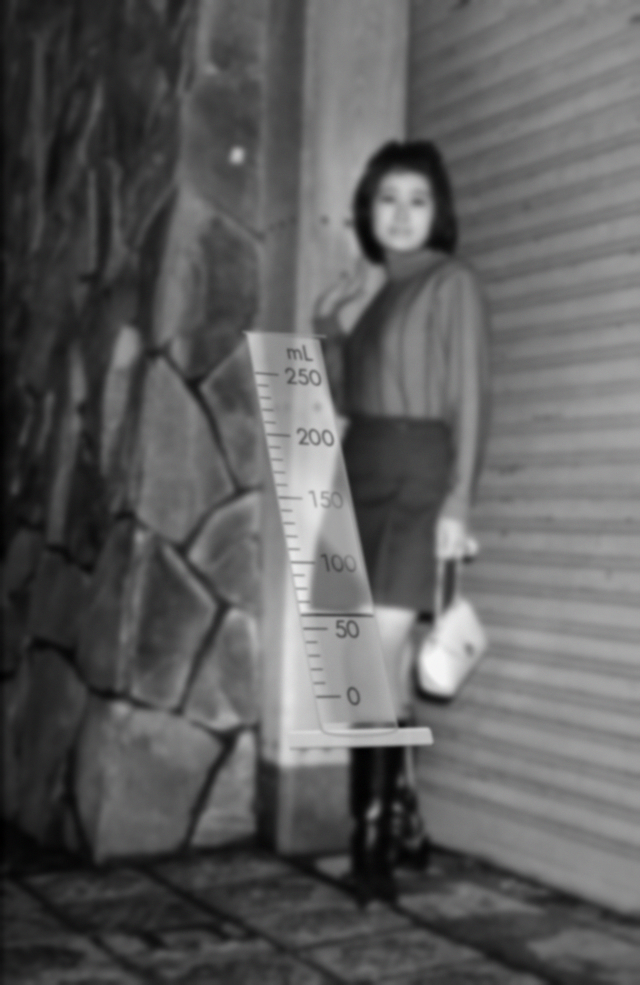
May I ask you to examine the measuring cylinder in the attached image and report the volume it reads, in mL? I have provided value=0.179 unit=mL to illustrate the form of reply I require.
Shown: value=60 unit=mL
